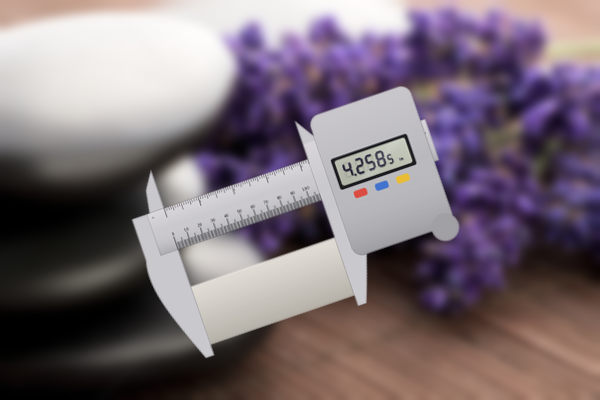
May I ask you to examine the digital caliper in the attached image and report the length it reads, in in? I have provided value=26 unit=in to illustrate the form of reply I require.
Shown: value=4.2585 unit=in
